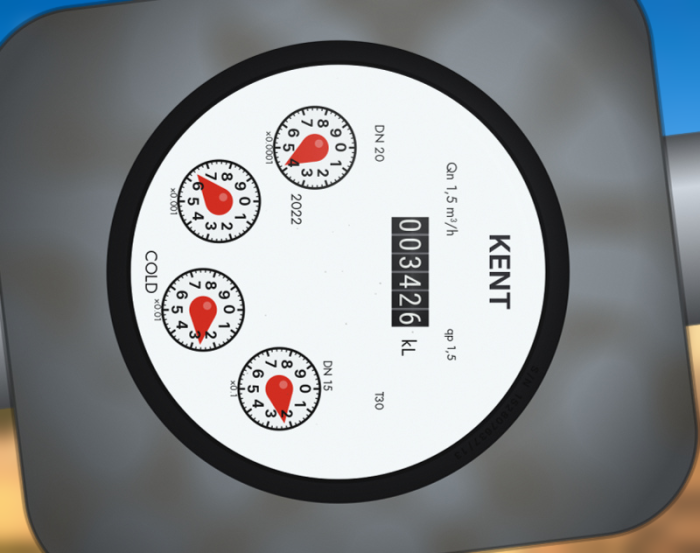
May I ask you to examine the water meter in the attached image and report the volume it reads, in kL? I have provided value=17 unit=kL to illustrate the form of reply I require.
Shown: value=3426.2264 unit=kL
